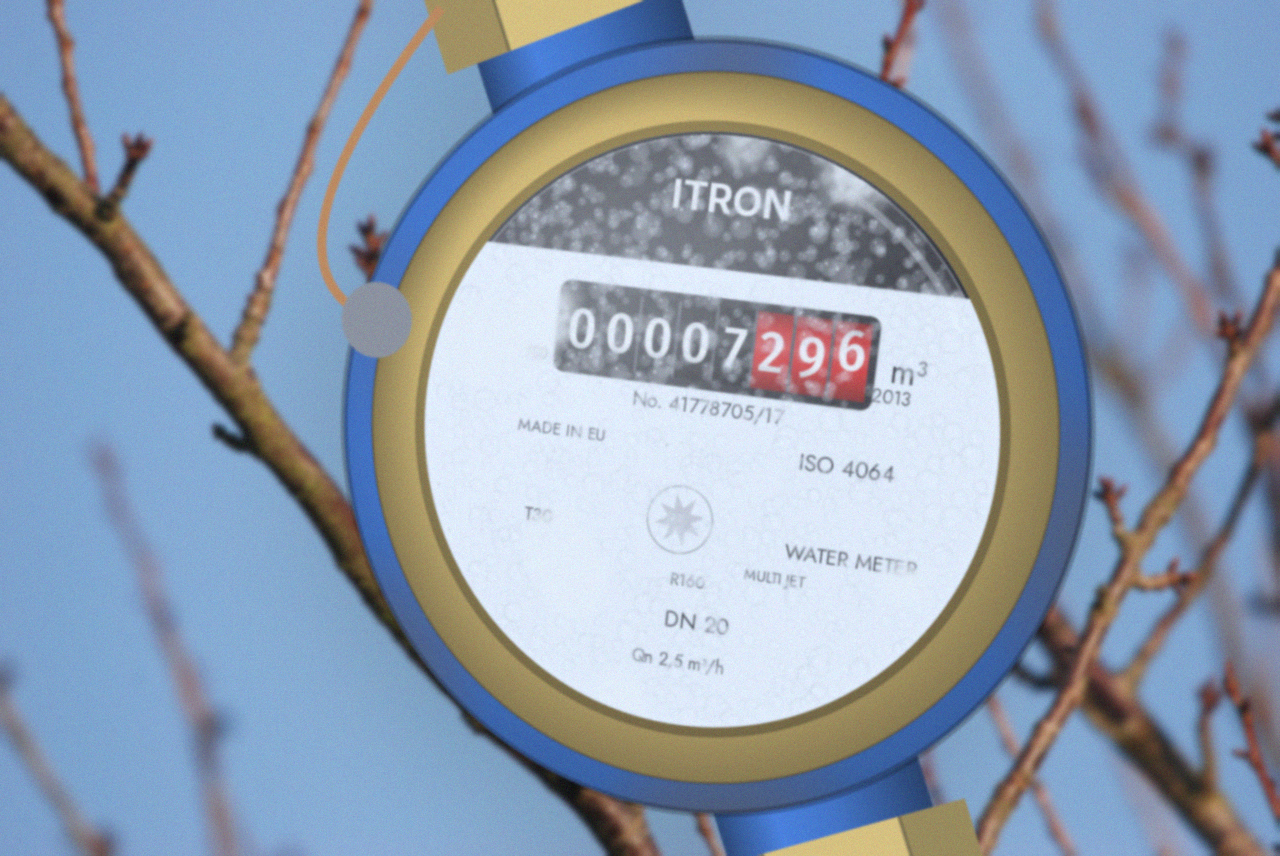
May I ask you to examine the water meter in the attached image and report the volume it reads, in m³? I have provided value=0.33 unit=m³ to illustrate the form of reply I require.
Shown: value=7.296 unit=m³
